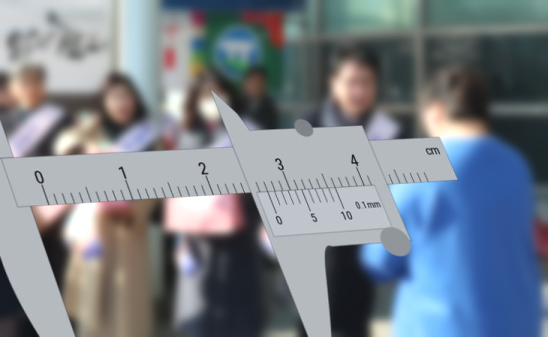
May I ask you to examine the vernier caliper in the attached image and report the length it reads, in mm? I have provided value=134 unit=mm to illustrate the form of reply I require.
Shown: value=27.0 unit=mm
